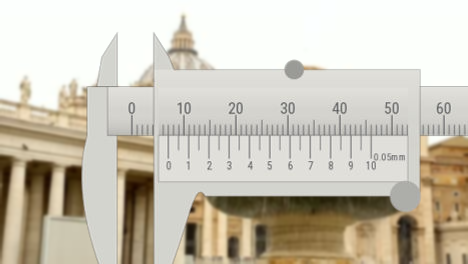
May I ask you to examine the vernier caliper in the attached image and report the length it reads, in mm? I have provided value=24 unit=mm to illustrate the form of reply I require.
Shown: value=7.0 unit=mm
